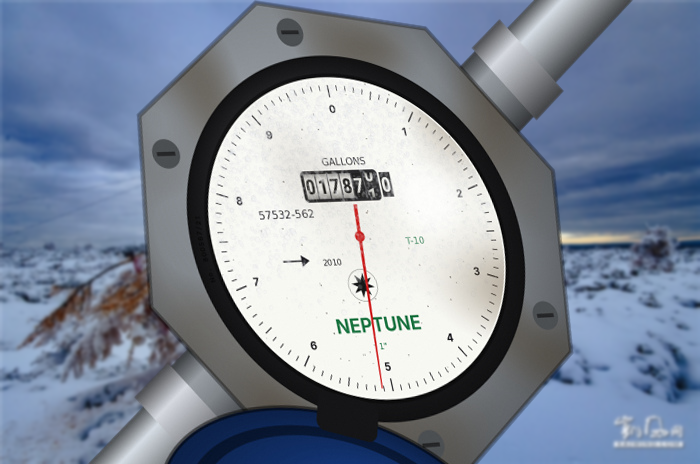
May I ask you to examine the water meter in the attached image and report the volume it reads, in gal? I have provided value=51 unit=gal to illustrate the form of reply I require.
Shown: value=178705.1 unit=gal
